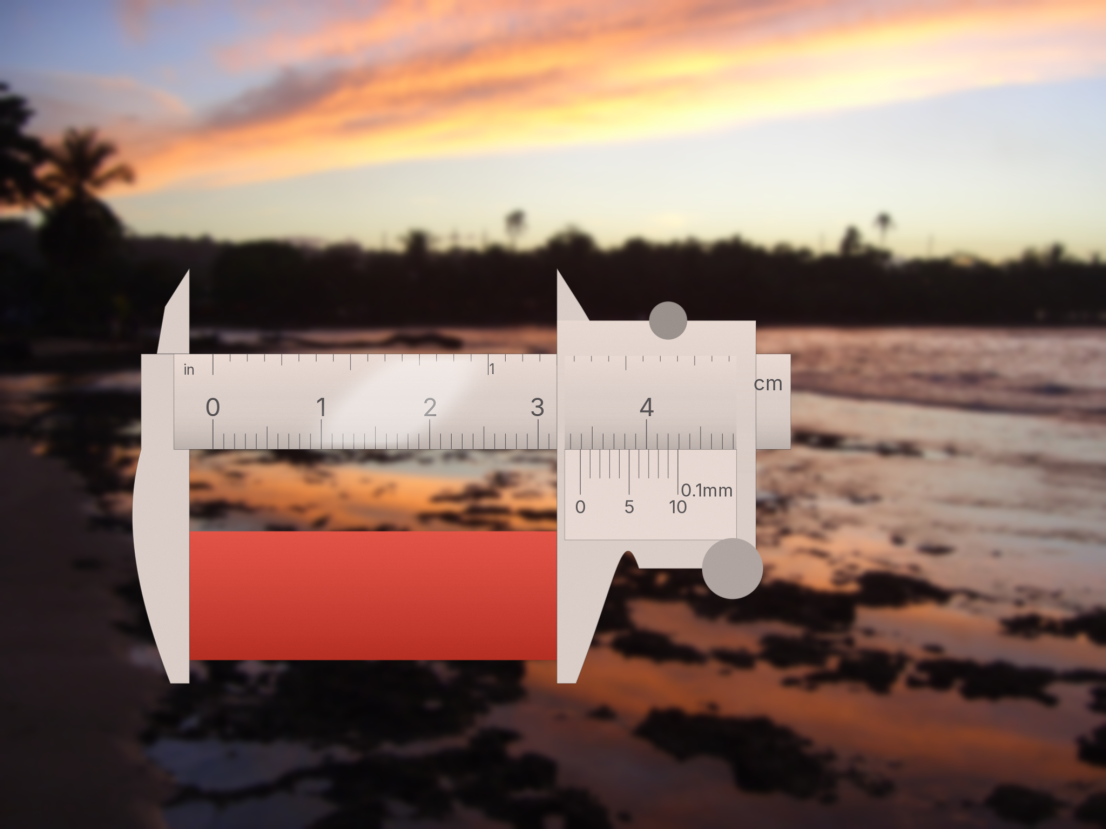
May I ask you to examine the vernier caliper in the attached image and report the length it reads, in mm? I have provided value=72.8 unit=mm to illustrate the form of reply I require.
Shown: value=33.9 unit=mm
